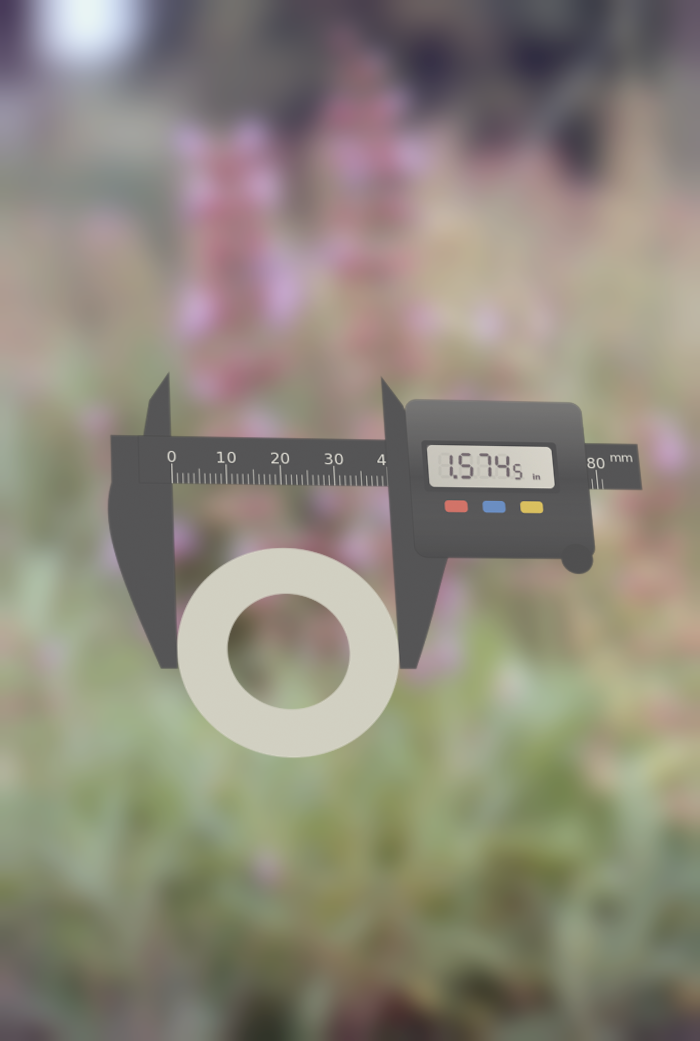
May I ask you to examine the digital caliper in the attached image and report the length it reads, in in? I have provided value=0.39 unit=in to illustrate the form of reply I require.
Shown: value=1.5745 unit=in
